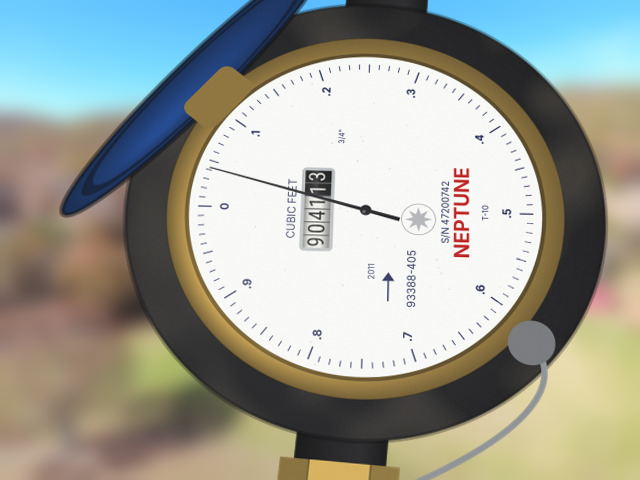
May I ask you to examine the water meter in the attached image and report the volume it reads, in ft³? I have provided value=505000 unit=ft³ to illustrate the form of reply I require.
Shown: value=904113.04 unit=ft³
